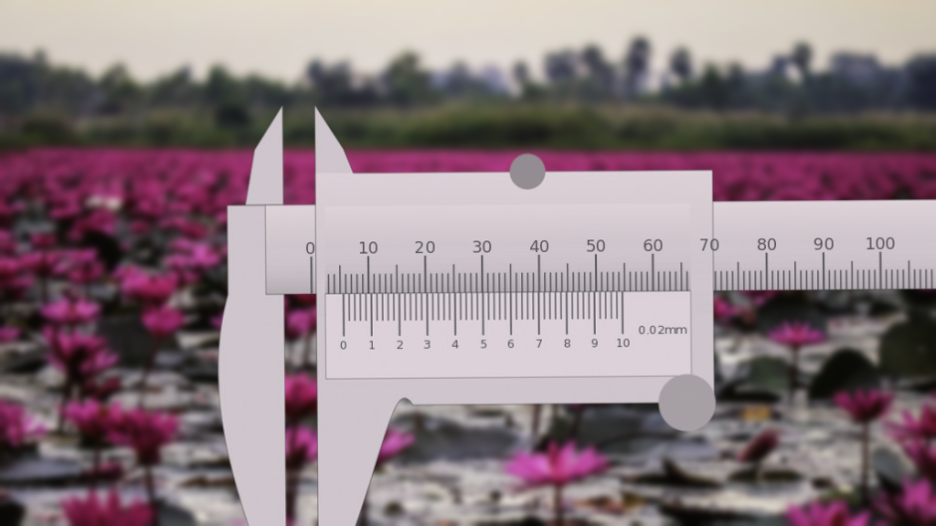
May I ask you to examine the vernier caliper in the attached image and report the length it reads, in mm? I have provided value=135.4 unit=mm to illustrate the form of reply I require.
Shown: value=5.6 unit=mm
